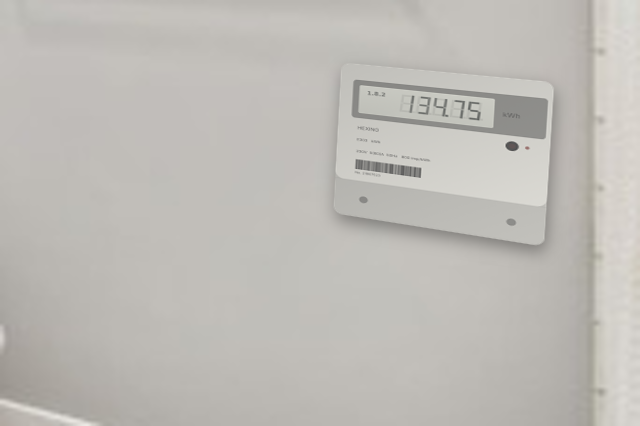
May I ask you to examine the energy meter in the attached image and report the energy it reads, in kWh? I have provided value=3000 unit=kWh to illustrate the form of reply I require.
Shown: value=134.75 unit=kWh
